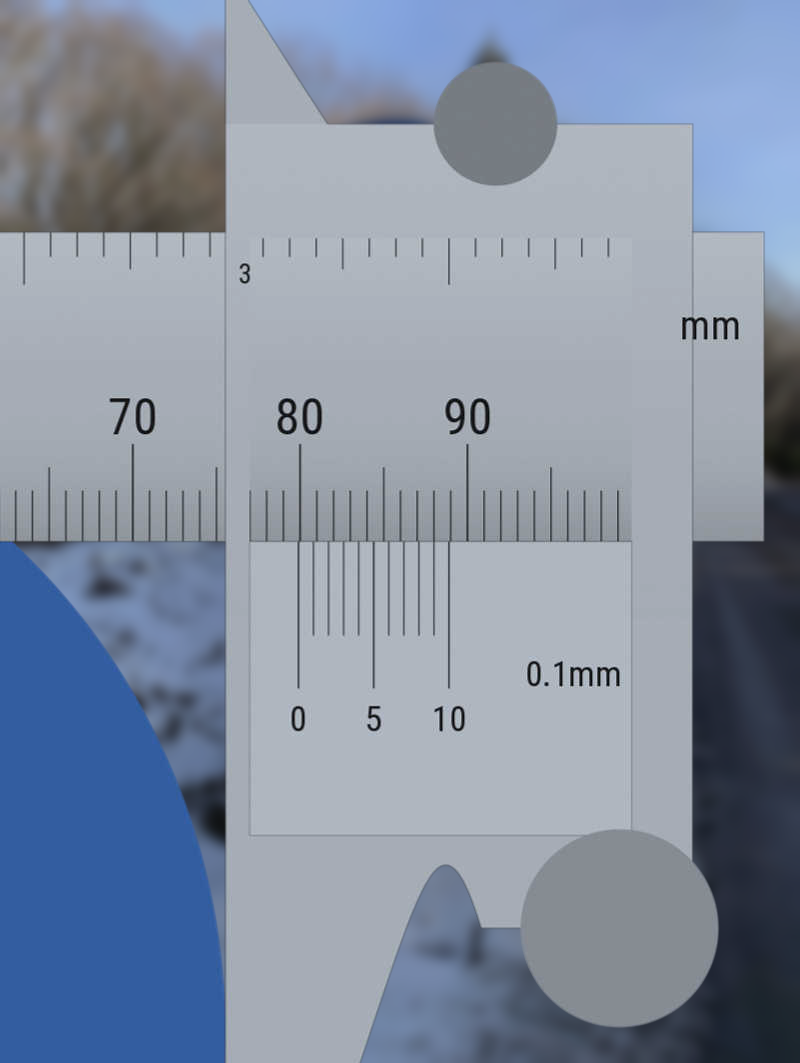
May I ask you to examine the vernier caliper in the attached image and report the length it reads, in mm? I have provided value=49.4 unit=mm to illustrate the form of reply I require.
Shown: value=79.9 unit=mm
